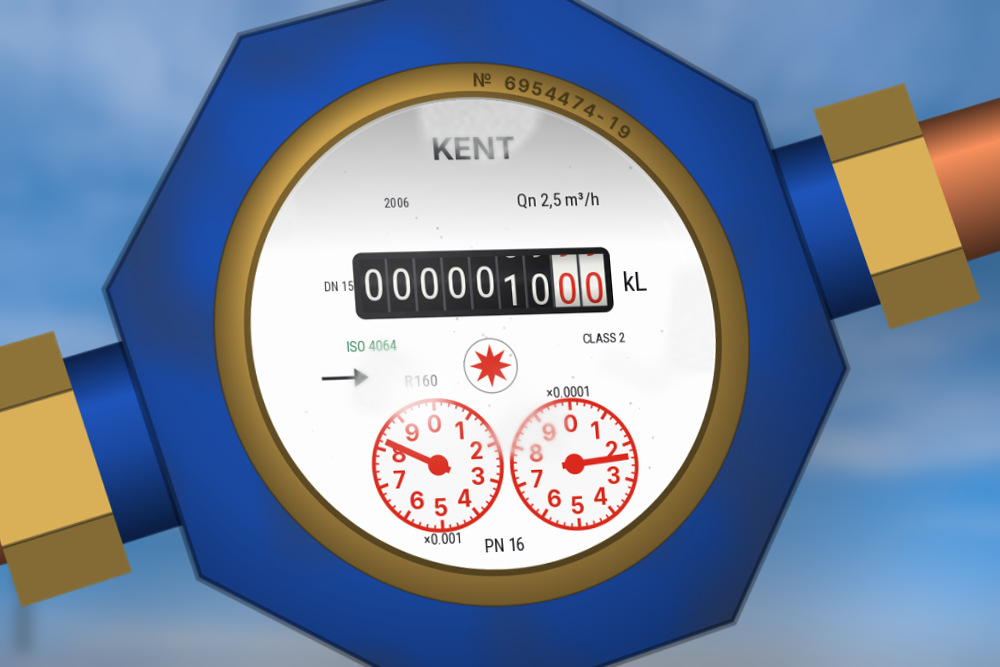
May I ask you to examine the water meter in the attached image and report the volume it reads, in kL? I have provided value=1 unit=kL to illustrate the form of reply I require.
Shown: value=9.9982 unit=kL
